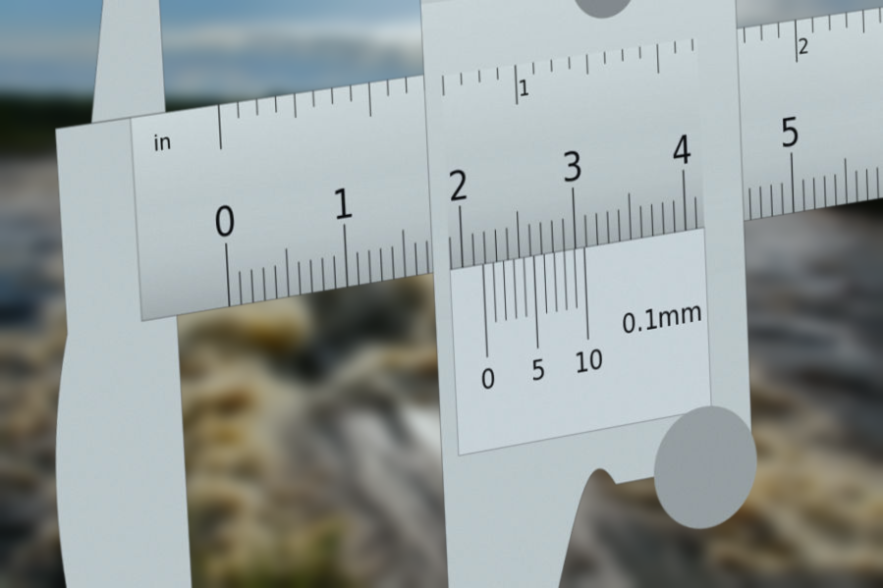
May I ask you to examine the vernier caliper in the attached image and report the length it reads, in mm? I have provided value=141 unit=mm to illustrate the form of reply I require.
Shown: value=21.8 unit=mm
